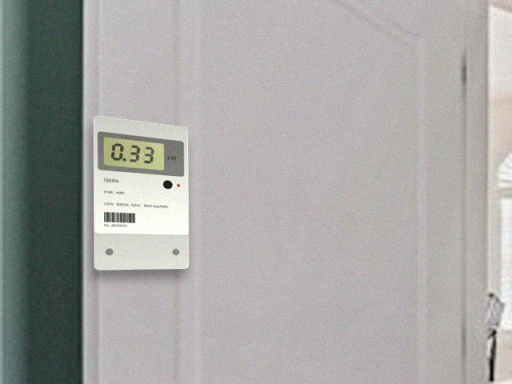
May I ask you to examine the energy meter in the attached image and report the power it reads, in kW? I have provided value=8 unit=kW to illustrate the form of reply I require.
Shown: value=0.33 unit=kW
